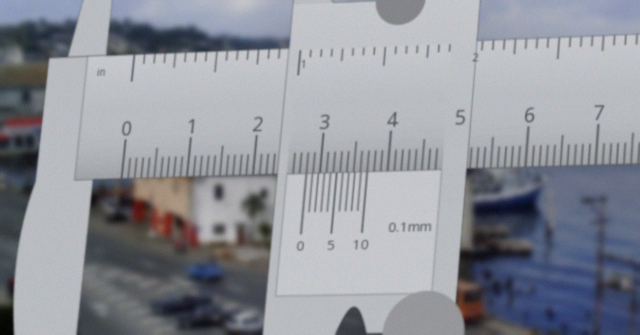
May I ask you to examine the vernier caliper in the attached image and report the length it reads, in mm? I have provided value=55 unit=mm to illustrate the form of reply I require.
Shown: value=28.0 unit=mm
